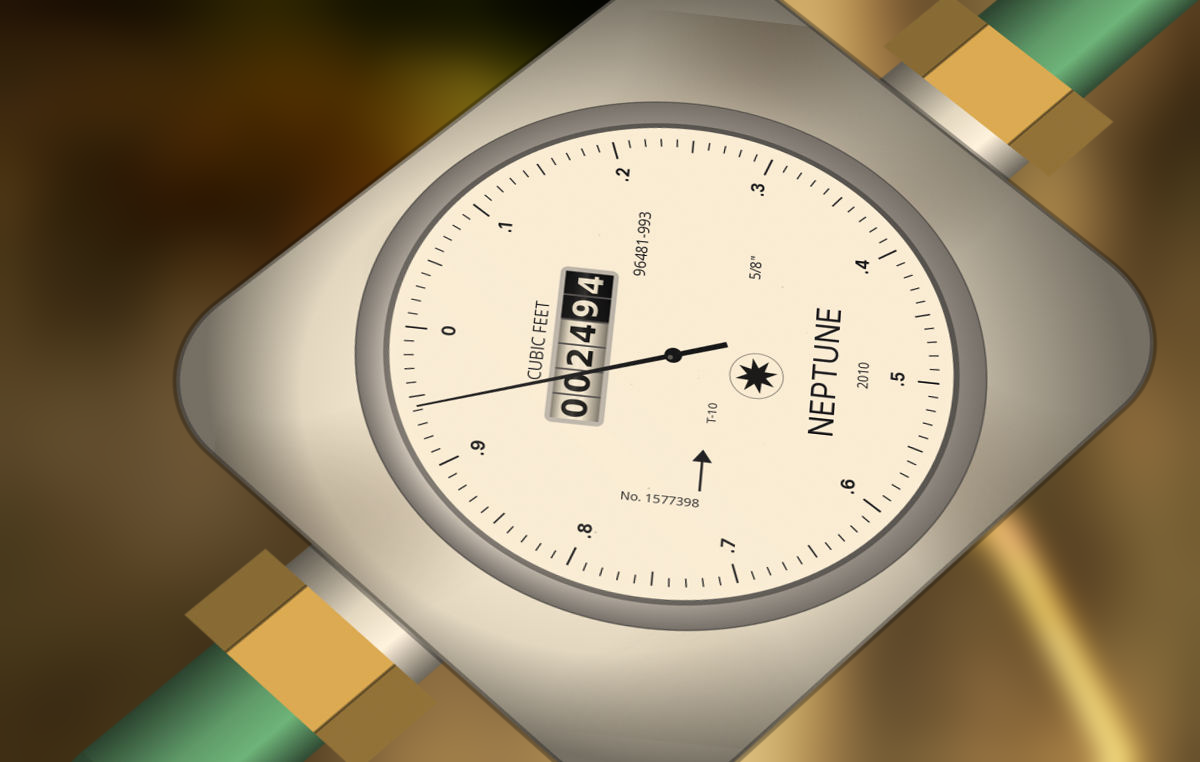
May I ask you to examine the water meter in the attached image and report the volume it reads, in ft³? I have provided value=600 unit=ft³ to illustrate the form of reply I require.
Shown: value=2493.94 unit=ft³
